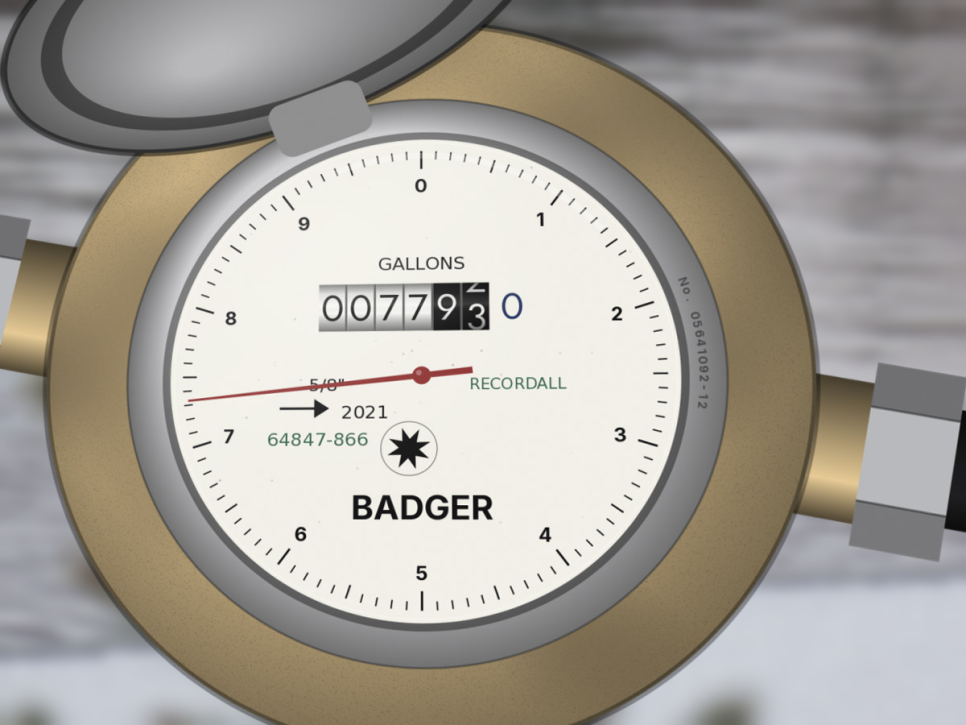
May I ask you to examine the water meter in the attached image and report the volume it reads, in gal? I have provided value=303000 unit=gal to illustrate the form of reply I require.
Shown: value=77927.3 unit=gal
